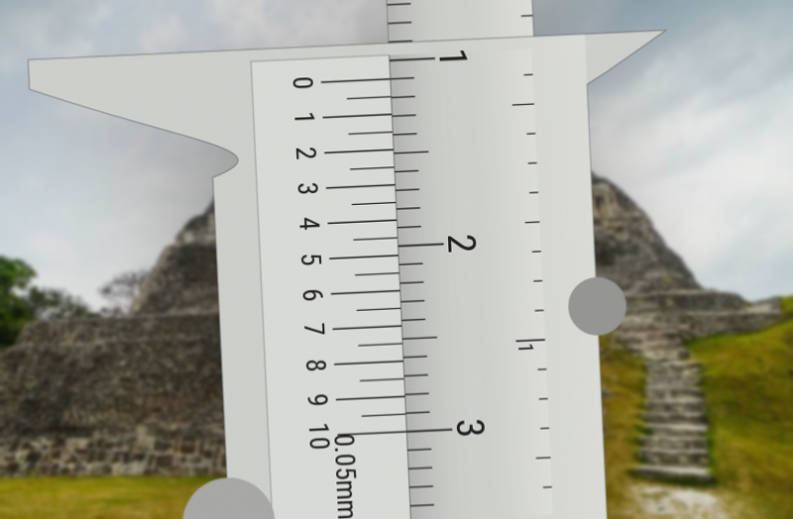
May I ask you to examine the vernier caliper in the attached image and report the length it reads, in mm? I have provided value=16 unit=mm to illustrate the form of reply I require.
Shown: value=11.0 unit=mm
